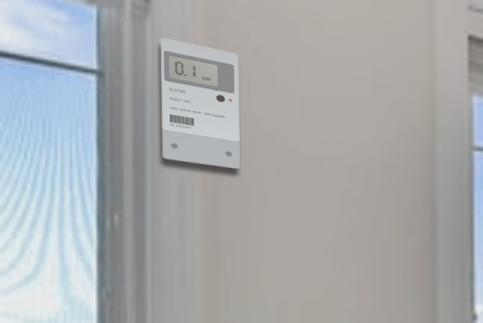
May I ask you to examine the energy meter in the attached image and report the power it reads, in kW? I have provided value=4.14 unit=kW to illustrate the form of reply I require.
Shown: value=0.1 unit=kW
